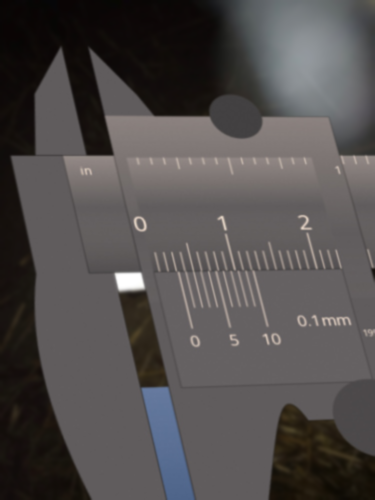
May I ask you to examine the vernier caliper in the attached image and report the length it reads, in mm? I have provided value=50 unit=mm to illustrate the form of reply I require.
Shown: value=3.2 unit=mm
